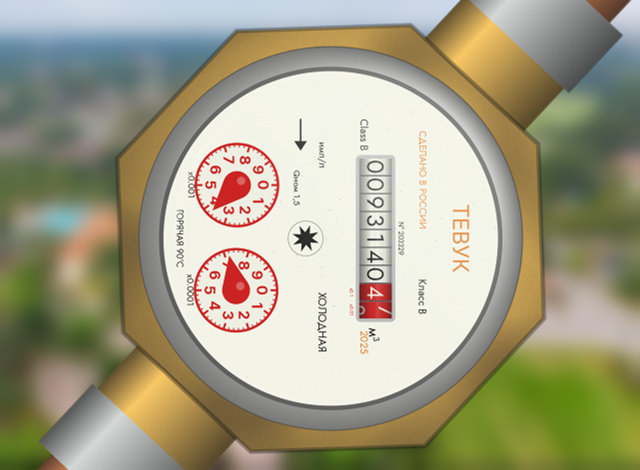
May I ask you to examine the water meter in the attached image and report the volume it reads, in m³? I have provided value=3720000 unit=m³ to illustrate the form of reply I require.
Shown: value=93140.4737 unit=m³
